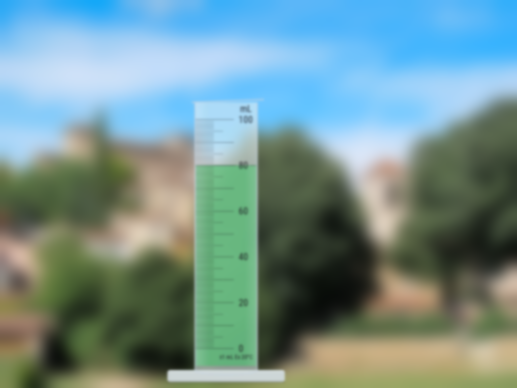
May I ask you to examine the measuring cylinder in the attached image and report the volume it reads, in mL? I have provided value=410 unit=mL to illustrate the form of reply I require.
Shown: value=80 unit=mL
